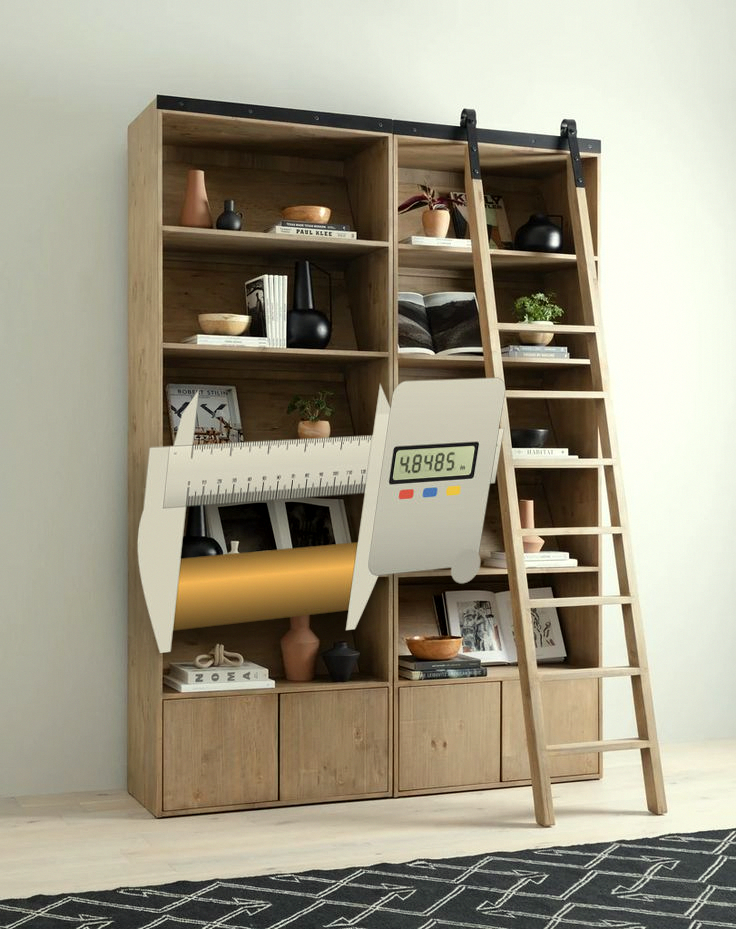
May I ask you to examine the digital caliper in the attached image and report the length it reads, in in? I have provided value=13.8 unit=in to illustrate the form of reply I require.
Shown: value=4.8485 unit=in
